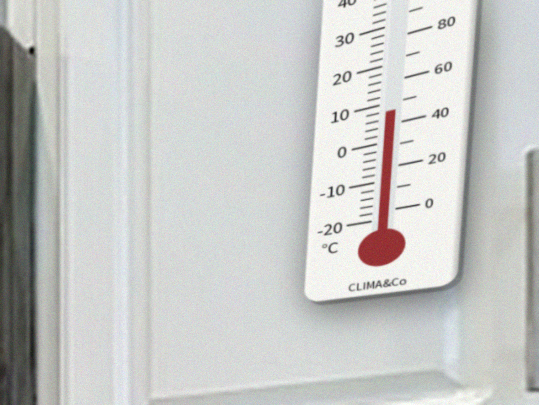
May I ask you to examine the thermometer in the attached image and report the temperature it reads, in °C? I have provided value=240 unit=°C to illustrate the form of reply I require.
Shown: value=8 unit=°C
